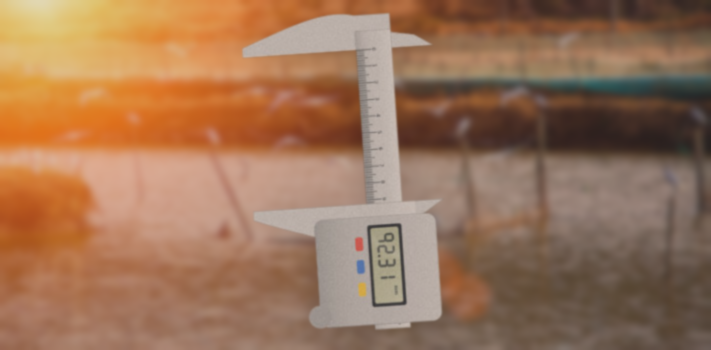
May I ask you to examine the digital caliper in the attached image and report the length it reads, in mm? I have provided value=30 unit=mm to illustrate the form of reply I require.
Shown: value=92.31 unit=mm
